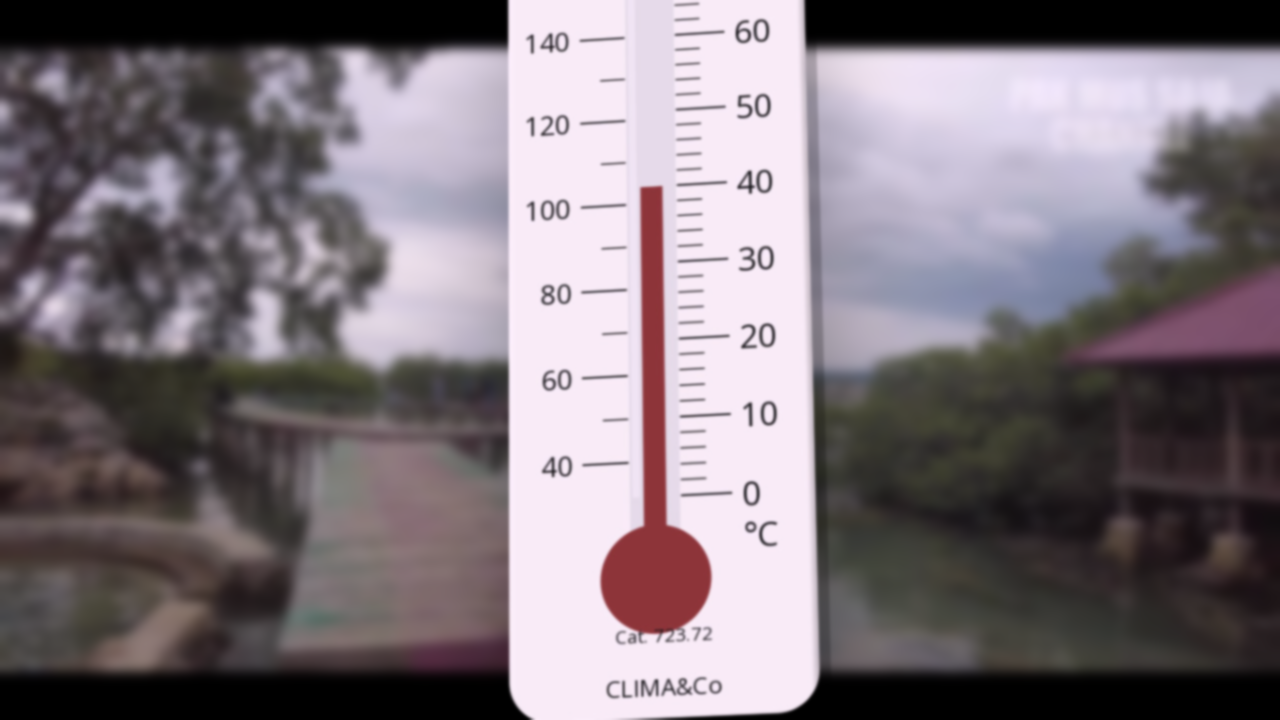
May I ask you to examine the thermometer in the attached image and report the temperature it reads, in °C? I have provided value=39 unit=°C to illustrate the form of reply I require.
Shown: value=40 unit=°C
